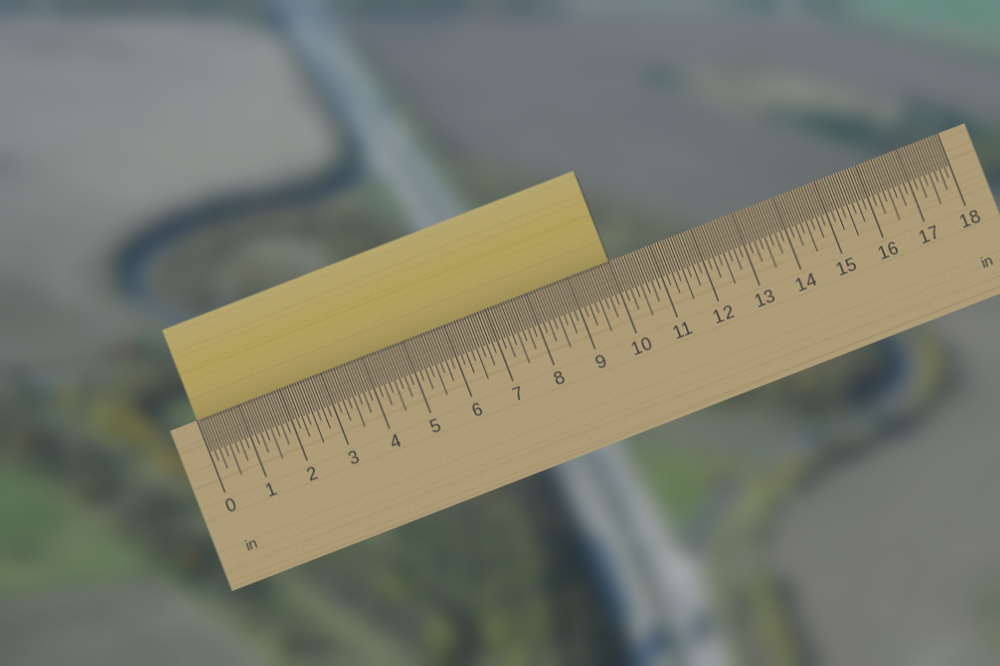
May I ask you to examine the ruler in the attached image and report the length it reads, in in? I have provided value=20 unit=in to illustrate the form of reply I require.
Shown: value=10 unit=in
